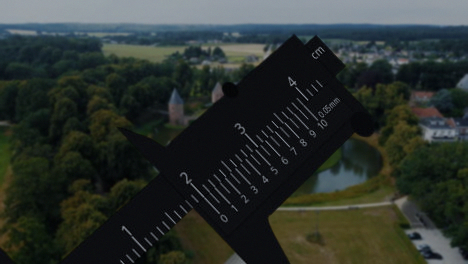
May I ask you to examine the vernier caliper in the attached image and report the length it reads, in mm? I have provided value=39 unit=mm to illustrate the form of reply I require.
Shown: value=20.0 unit=mm
